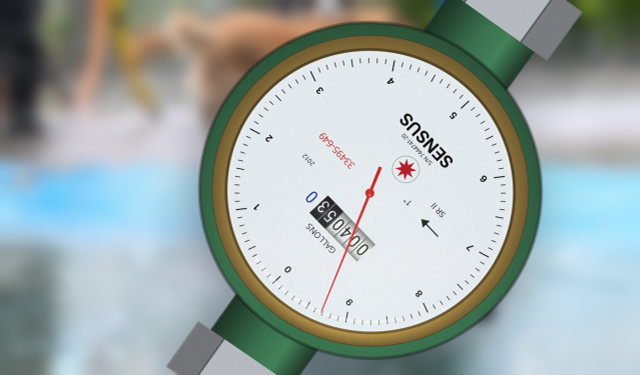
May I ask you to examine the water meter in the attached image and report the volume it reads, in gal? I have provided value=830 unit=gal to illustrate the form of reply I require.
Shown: value=40529.3 unit=gal
